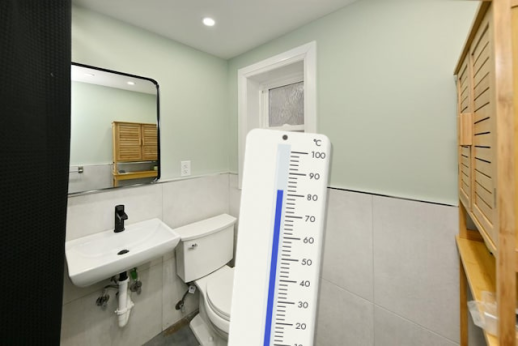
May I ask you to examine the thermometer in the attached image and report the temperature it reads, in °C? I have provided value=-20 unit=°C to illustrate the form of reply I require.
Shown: value=82 unit=°C
